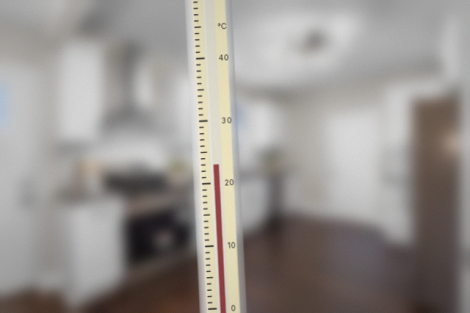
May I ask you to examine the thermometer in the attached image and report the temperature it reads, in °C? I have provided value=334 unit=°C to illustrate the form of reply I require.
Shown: value=23 unit=°C
